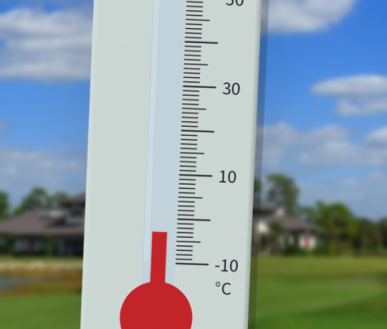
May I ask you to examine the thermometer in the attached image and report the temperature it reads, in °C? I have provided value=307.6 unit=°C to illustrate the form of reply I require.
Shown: value=-3 unit=°C
